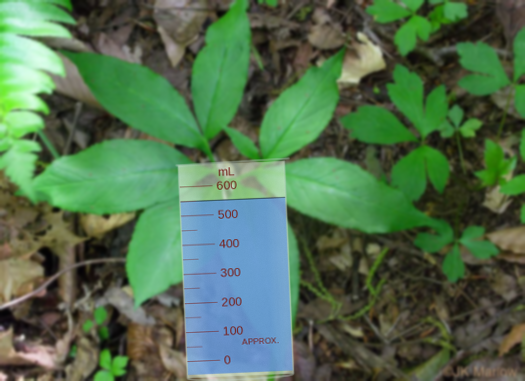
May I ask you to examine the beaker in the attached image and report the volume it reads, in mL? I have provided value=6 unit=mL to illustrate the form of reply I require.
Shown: value=550 unit=mL
